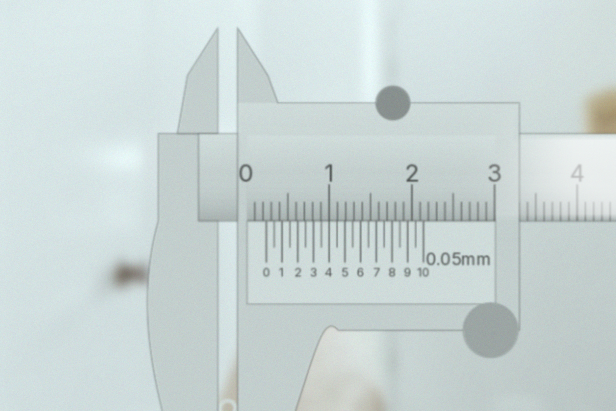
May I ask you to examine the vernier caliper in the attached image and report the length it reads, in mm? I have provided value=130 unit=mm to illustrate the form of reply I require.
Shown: value=2.4 unit=mm
